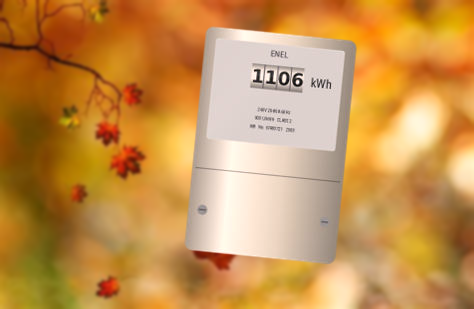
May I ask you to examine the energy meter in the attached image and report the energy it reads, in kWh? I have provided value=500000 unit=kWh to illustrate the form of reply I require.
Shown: value=1106 unit=kWh
